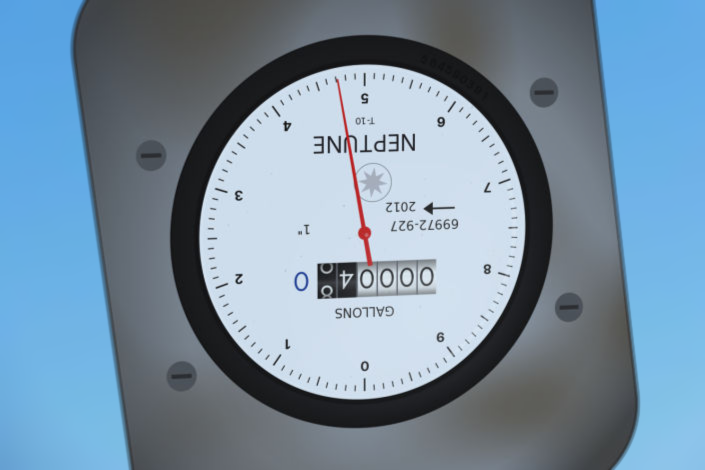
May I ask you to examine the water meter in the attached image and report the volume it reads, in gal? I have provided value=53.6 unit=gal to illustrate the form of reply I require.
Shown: value=484.7 unit=gal
